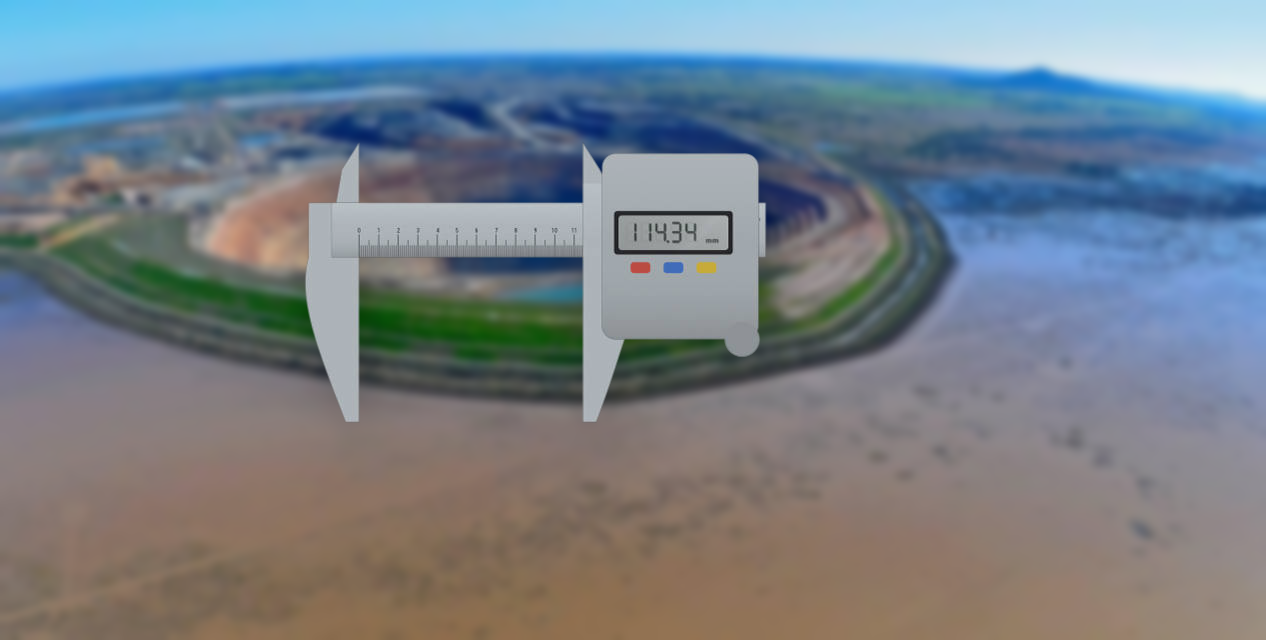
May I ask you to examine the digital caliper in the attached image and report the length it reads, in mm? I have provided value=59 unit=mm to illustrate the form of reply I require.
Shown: value=114.34 unit=mm
